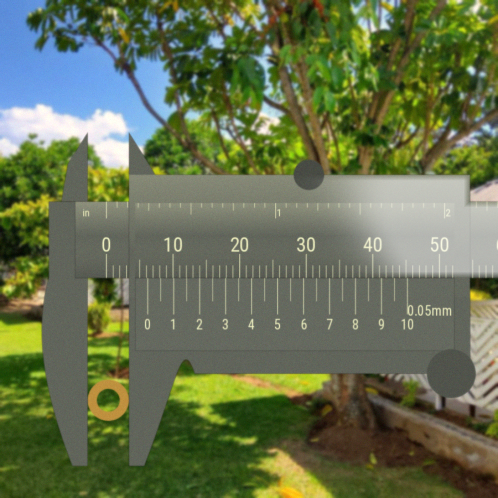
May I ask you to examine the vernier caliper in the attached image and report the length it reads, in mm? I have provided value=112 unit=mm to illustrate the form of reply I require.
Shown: value=6.2 unit=mm
